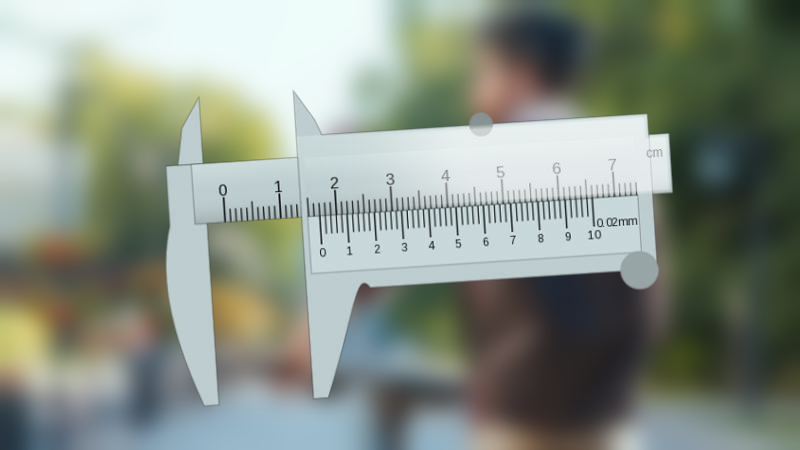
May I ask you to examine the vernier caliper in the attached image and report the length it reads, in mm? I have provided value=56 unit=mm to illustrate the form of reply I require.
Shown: value=17.0 unit=mm
